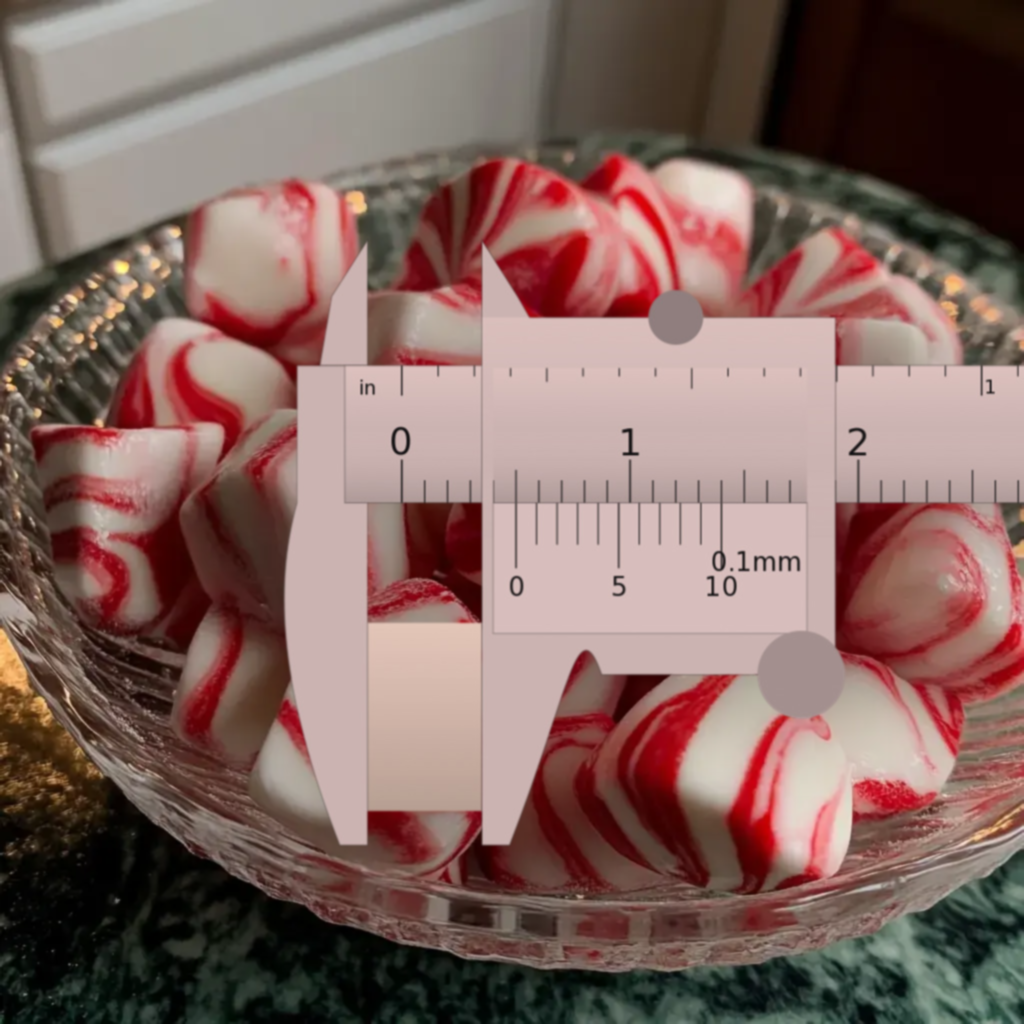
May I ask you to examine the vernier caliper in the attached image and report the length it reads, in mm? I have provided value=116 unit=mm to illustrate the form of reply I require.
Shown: value=5.0 unit=mm
